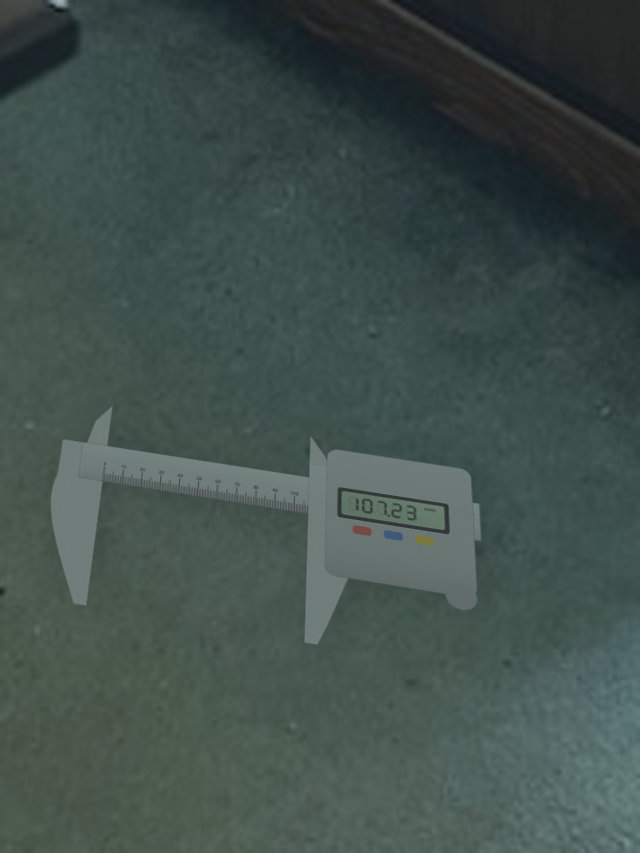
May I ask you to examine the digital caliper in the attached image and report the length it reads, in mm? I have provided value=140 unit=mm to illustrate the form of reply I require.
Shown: value=107.23 unit=mm
